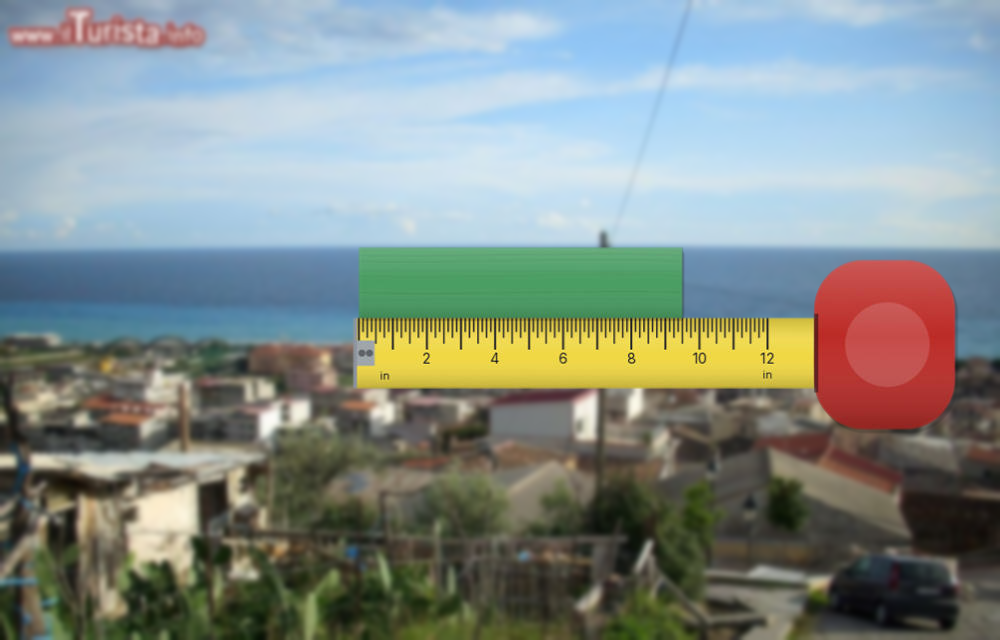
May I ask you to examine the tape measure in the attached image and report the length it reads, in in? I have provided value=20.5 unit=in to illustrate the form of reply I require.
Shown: value=9.5 unit=in
